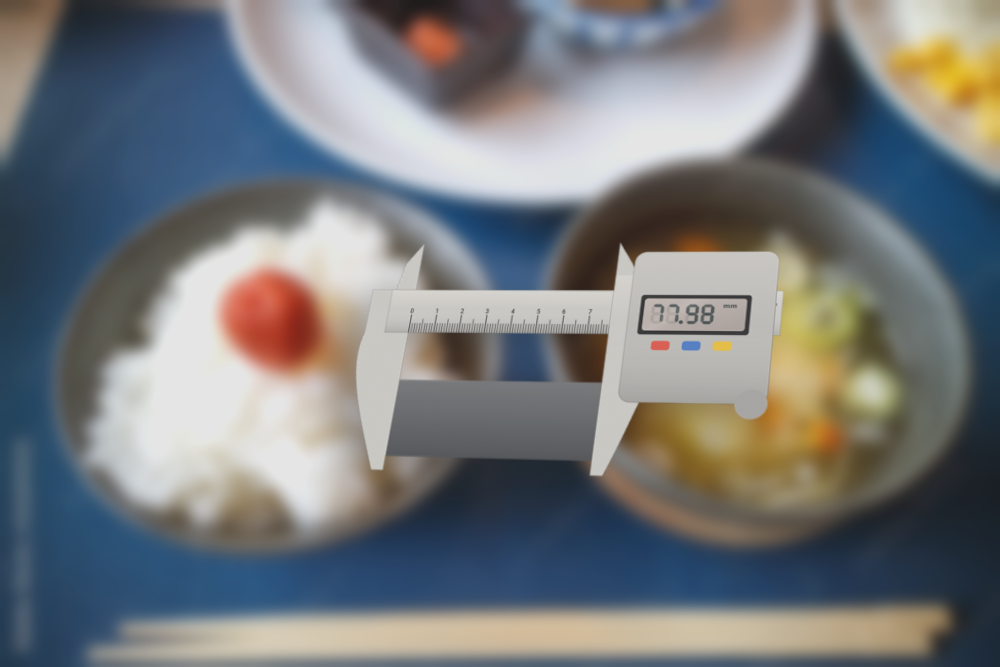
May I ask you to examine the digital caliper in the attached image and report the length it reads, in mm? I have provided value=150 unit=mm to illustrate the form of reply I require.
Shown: value=77.98 unit=mm
